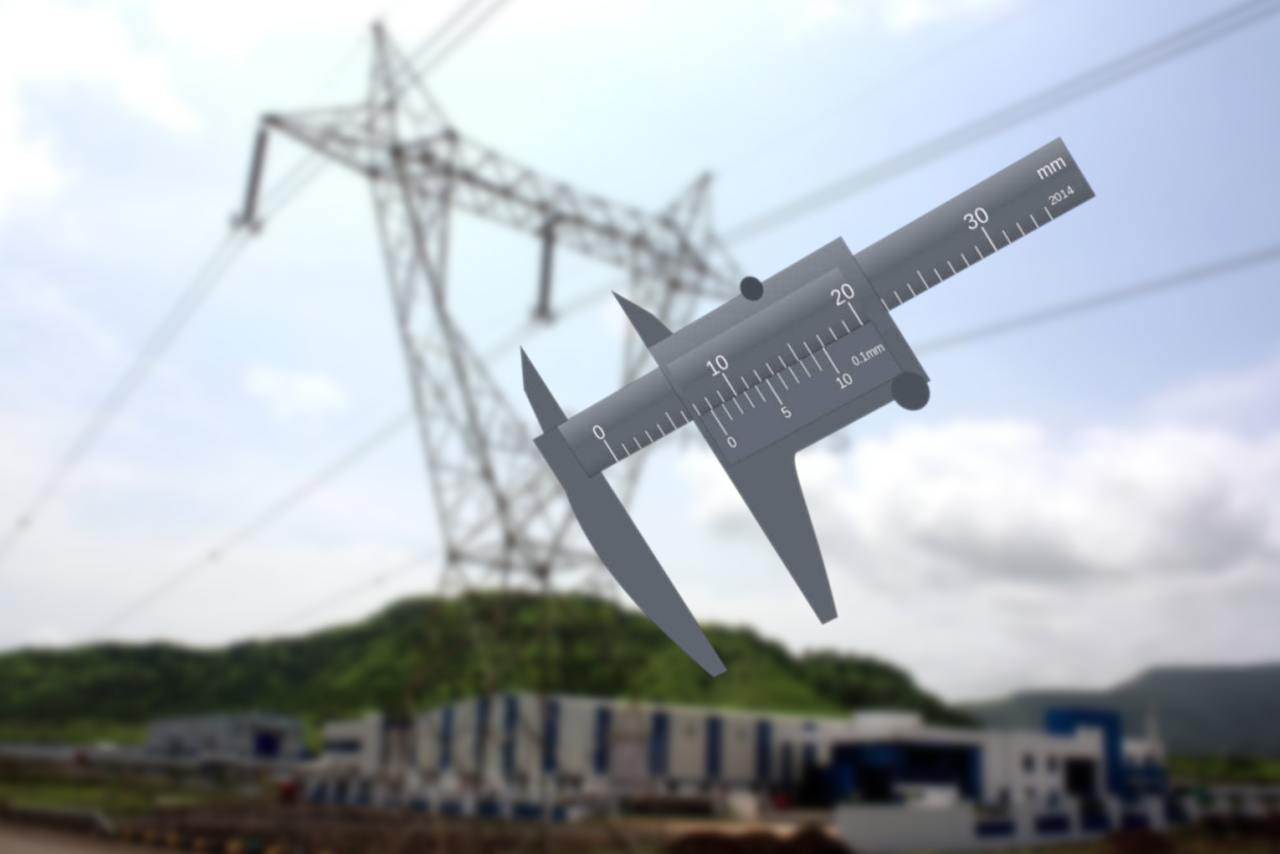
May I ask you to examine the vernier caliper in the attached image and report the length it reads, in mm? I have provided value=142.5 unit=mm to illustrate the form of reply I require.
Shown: value=7.9 unit=mm
